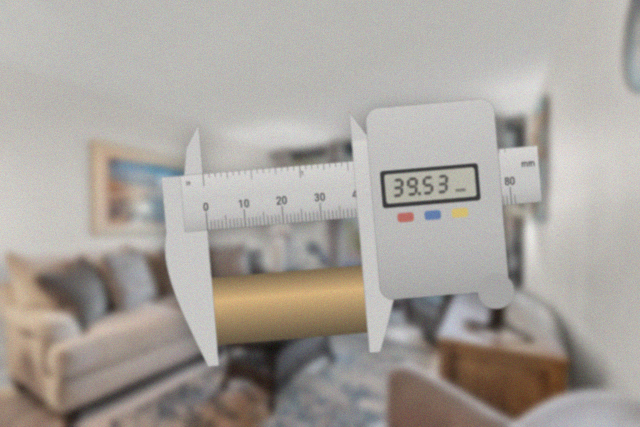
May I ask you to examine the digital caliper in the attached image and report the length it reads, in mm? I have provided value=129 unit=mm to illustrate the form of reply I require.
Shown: value=39.53 unit=mm
